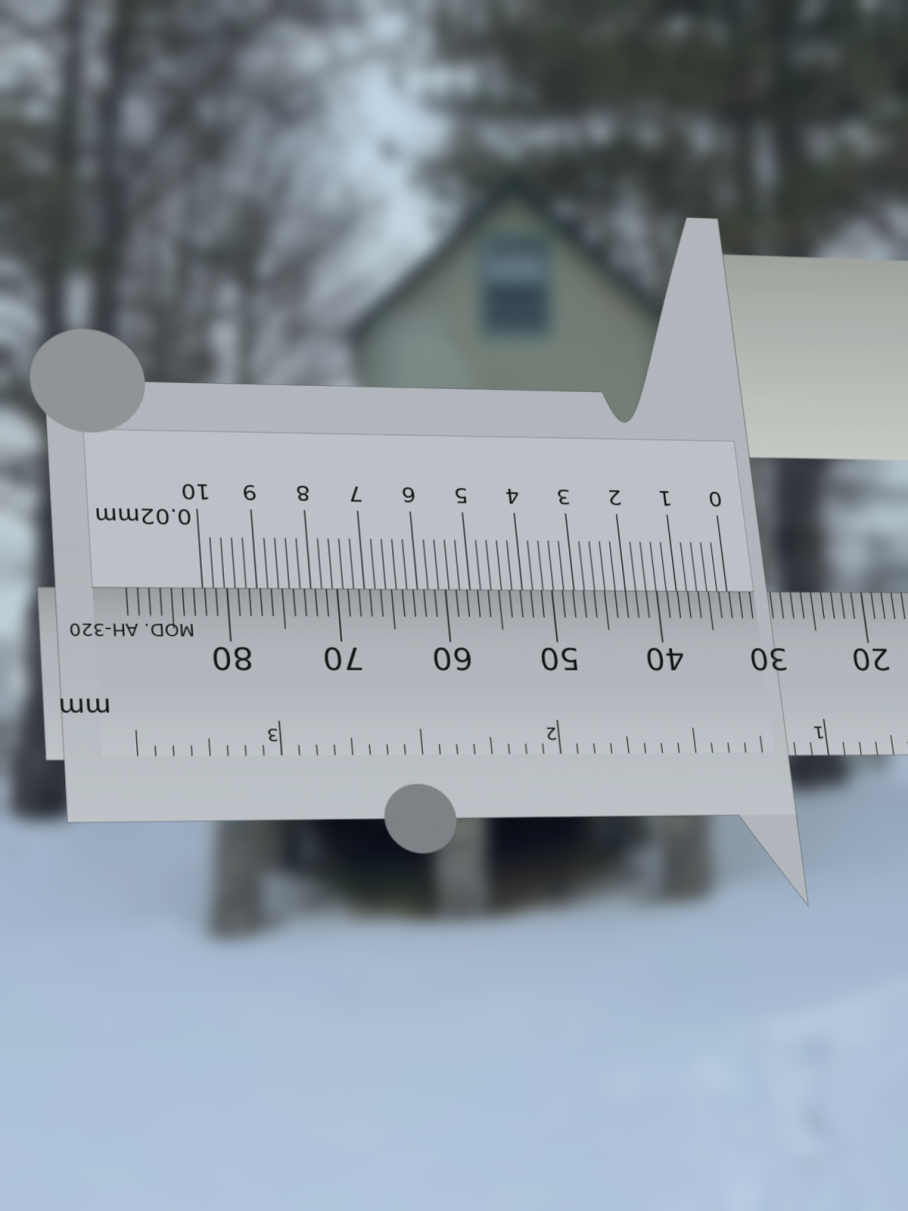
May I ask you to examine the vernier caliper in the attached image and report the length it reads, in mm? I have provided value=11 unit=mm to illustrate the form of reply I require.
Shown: value=33.2 unit=mm
